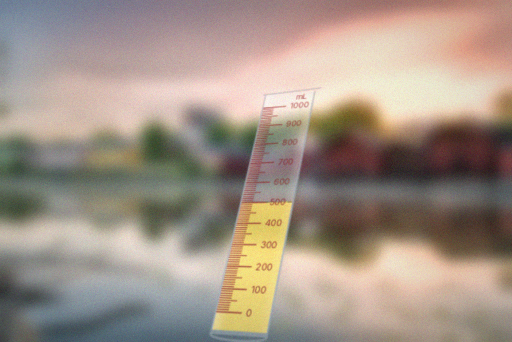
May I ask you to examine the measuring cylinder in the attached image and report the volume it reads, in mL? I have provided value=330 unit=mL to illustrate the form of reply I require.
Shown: value=500 unit=mL
